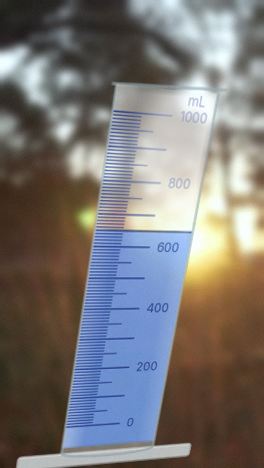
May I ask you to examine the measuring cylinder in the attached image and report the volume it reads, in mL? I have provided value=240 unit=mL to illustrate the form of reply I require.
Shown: value=650 unit=mL
